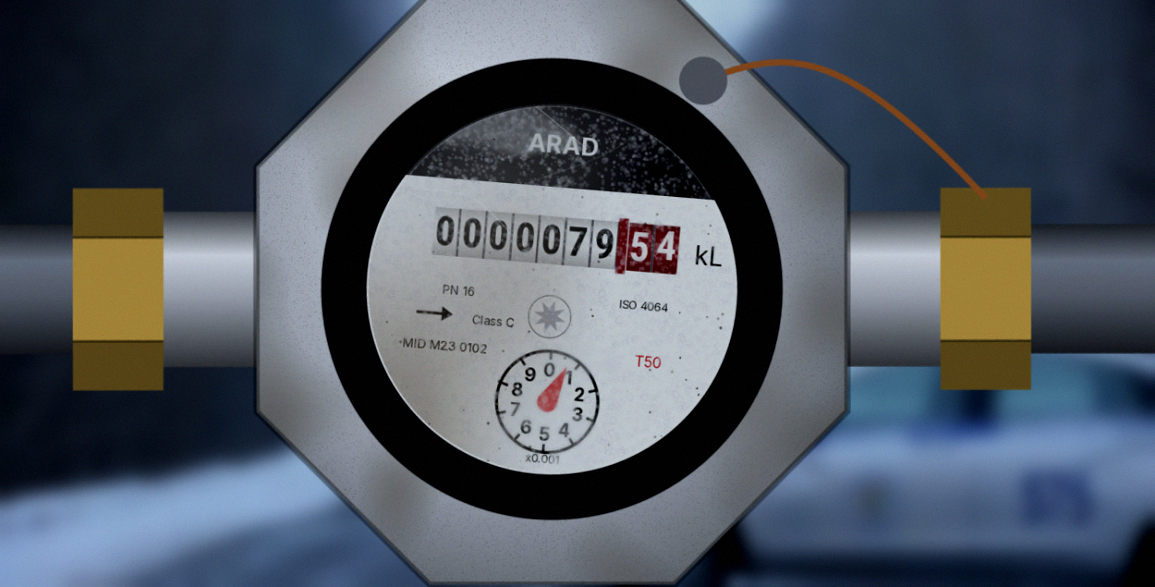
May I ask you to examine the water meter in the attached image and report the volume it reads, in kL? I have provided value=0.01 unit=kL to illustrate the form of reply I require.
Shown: value=79.540 unit=kL
